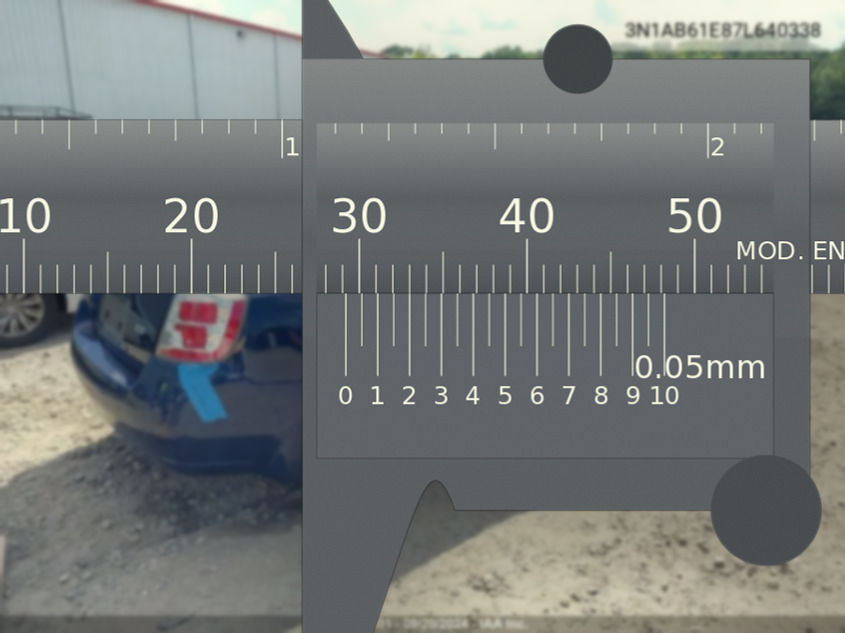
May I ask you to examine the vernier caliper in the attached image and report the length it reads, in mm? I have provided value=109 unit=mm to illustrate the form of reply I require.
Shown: value=29.2 unit=mm
